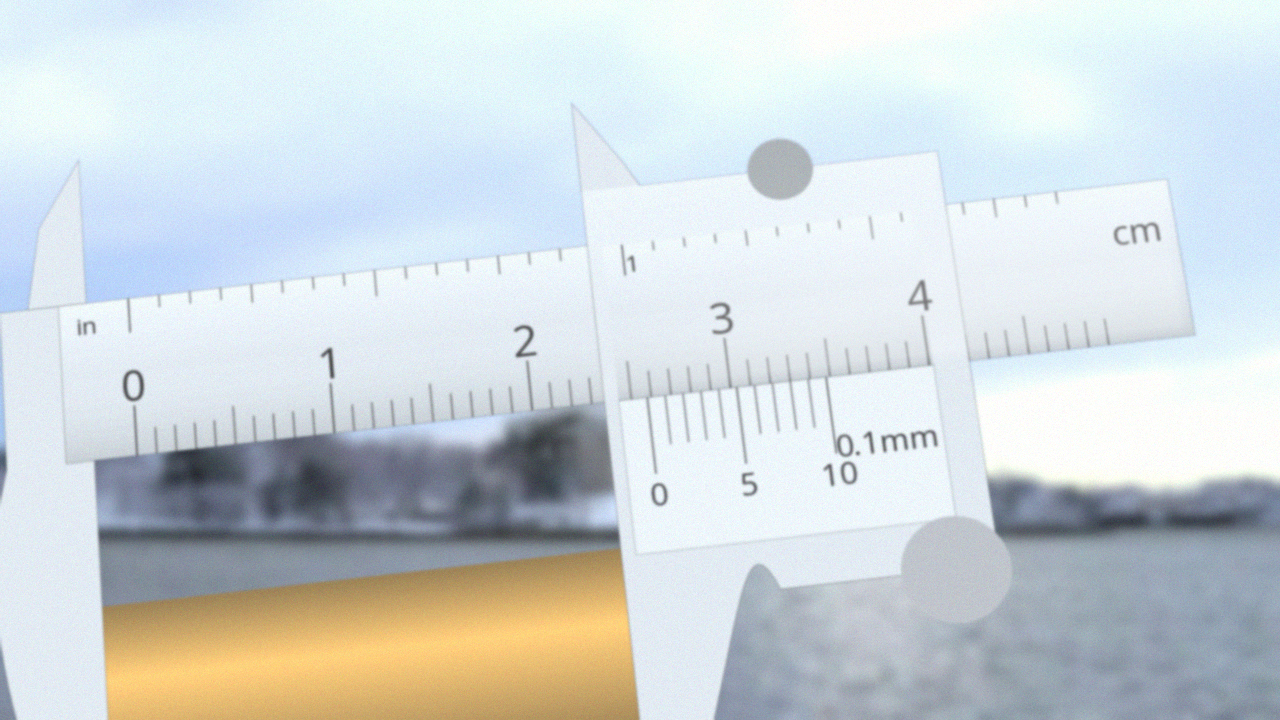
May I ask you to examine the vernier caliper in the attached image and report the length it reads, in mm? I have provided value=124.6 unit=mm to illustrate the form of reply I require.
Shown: value=25.8 unit=mm
